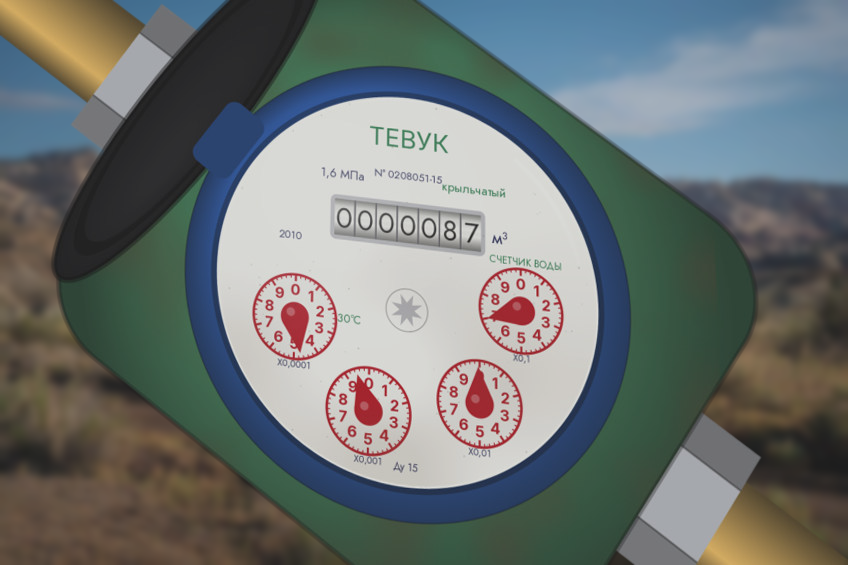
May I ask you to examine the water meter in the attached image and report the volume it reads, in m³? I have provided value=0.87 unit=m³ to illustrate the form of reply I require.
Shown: value=87.6994 unit=m³
